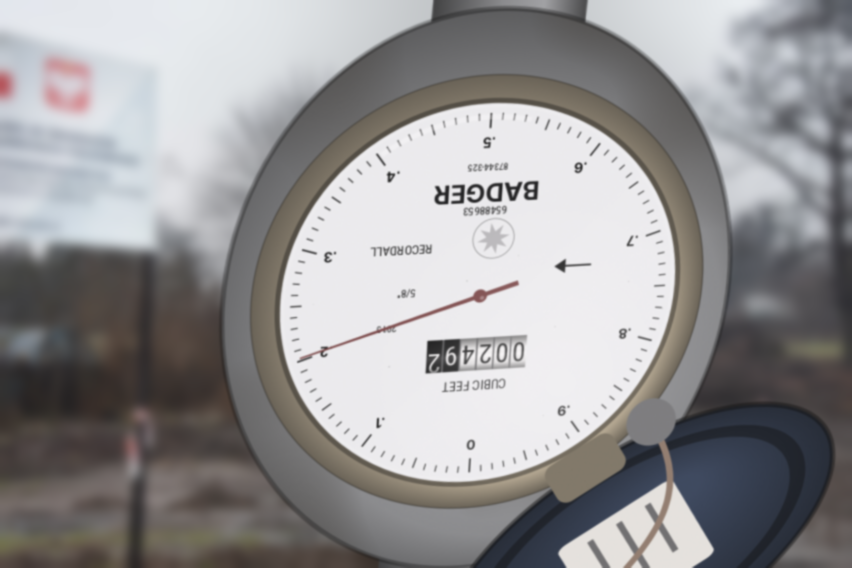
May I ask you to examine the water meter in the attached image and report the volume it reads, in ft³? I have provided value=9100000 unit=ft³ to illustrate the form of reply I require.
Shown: value=2492.20 unit=ft³
